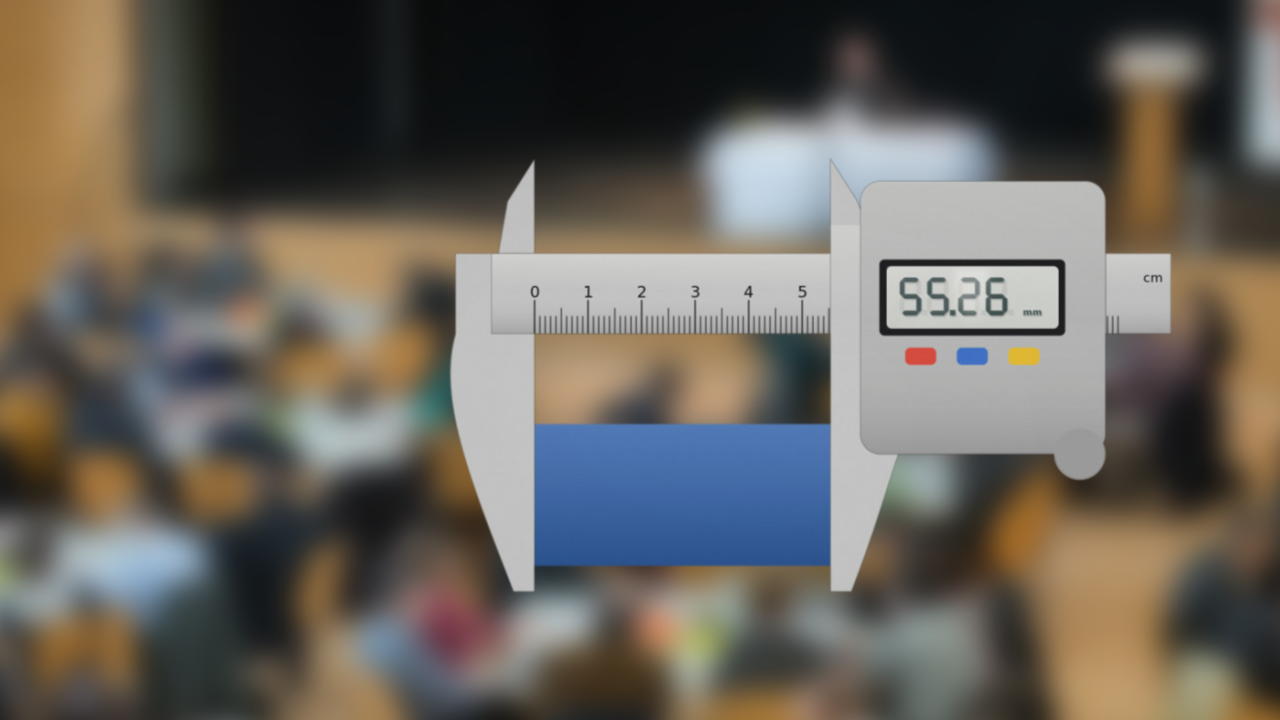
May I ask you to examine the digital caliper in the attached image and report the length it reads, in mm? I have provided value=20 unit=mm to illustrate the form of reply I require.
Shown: value=55.26 unit=mm
